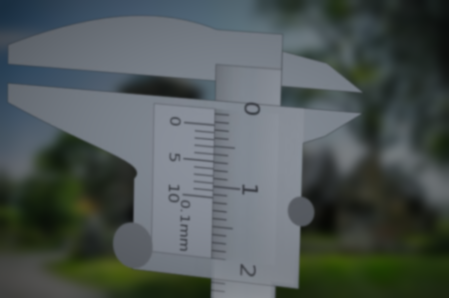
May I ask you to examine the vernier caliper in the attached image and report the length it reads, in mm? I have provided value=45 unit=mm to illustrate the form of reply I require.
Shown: value=2.4 unit=mm
